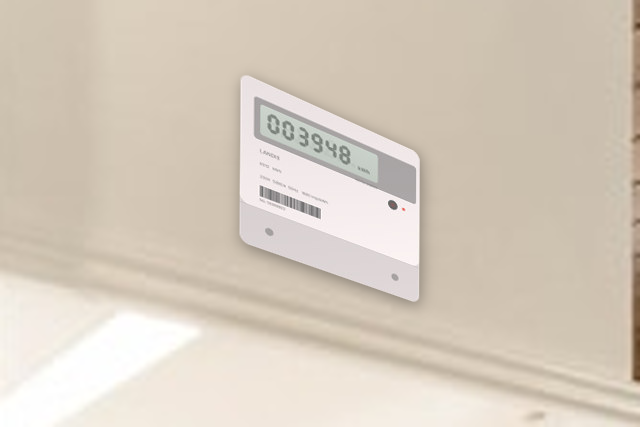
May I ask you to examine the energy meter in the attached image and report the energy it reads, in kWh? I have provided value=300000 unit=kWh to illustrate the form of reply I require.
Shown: value=3948 unit=kWh
